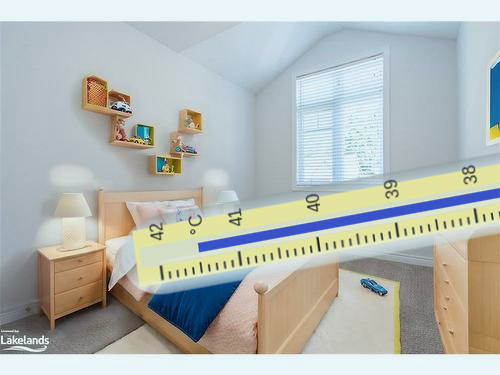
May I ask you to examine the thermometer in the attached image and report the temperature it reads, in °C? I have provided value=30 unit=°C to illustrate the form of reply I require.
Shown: value=41.5 unit=°C
